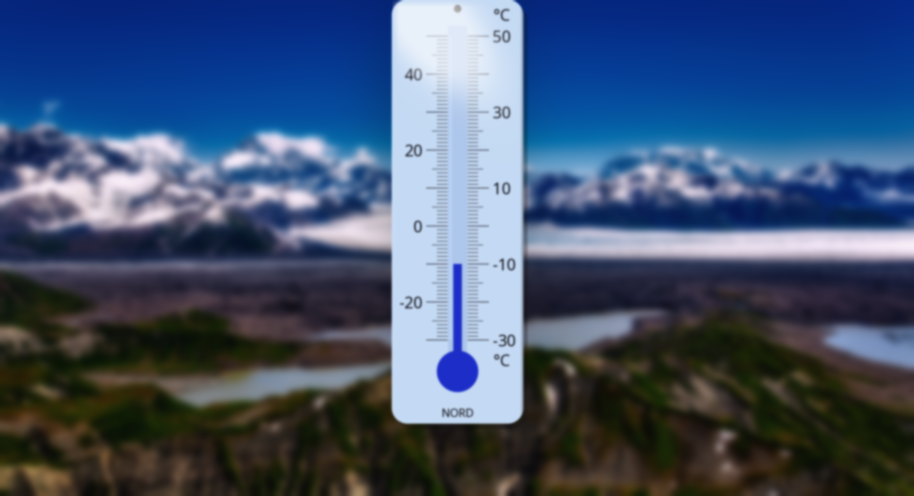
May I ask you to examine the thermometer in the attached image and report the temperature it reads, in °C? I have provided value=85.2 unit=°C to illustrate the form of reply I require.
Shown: value=-10 unit=°C
